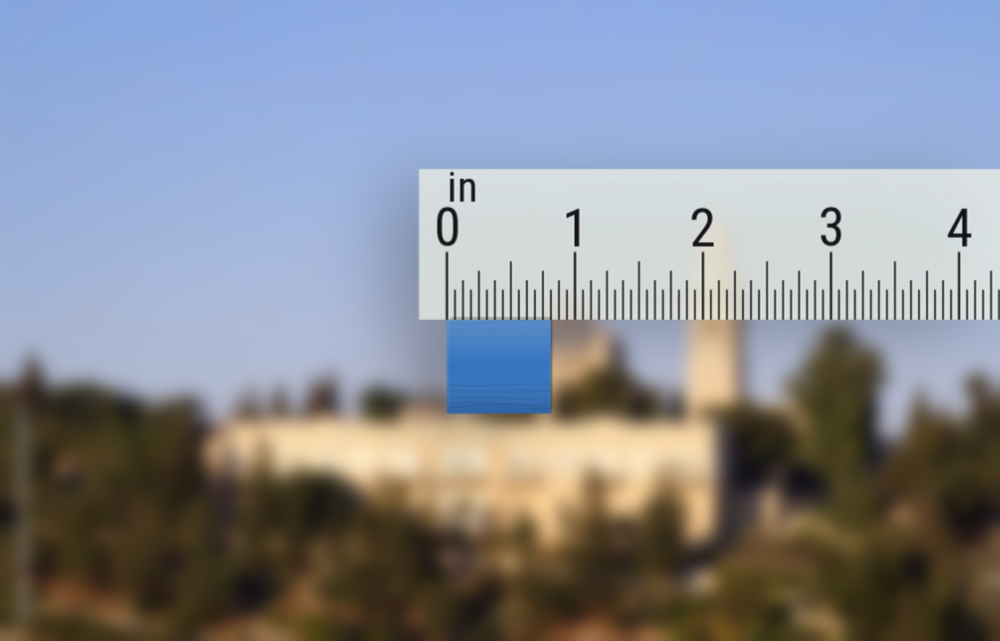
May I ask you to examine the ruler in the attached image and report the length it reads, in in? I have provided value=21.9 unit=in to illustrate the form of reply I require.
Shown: value=0.8125 unit=in
